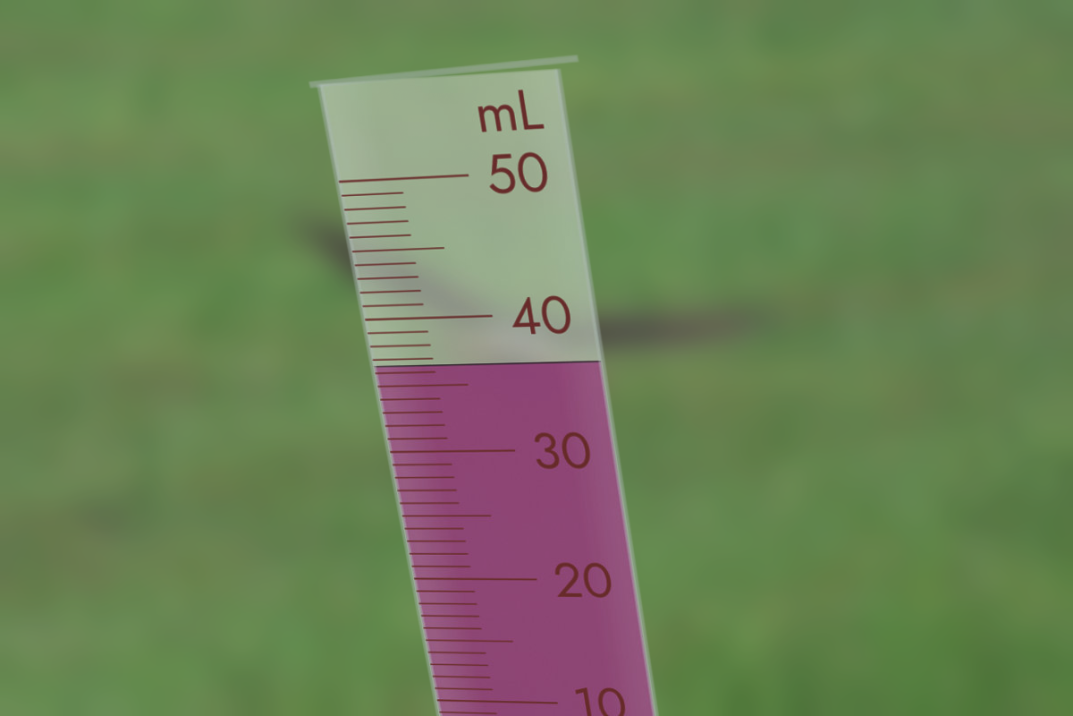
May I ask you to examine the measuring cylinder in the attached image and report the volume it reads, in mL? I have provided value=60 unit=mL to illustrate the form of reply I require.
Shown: value=36.5 unit=mL
